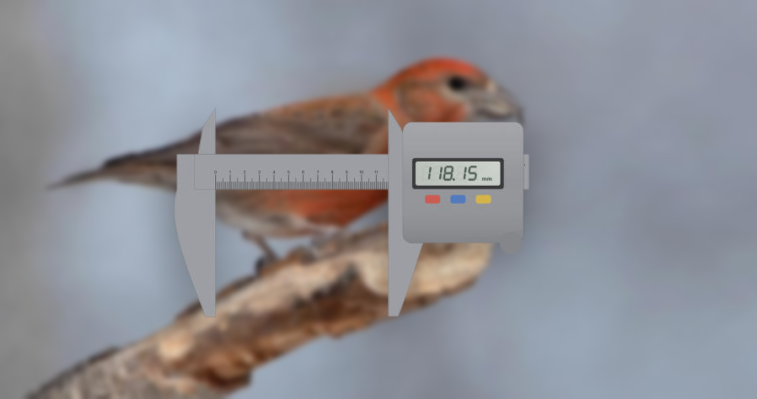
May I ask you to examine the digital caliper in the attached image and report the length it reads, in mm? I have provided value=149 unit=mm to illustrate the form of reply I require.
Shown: value=118.15 unit=mm
